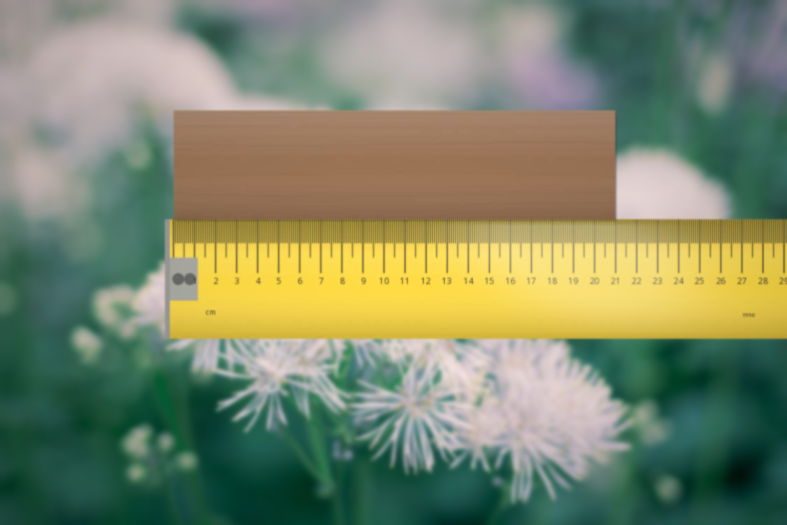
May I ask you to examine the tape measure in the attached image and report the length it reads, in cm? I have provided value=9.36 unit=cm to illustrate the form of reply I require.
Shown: value=21 unit=cm
